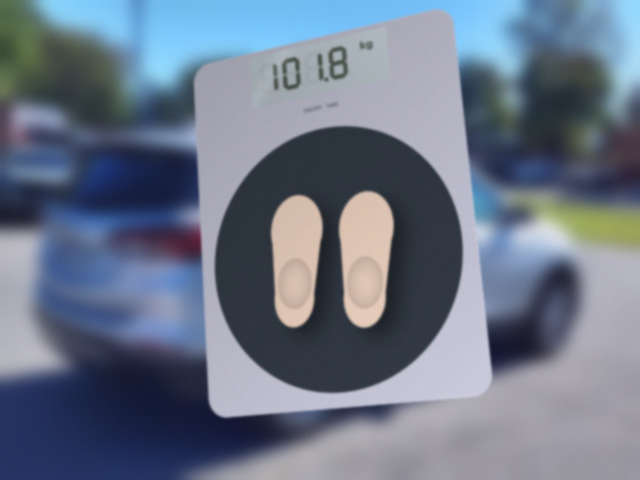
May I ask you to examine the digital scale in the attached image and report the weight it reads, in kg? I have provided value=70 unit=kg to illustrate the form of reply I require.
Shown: value=101.8 unit=kg
